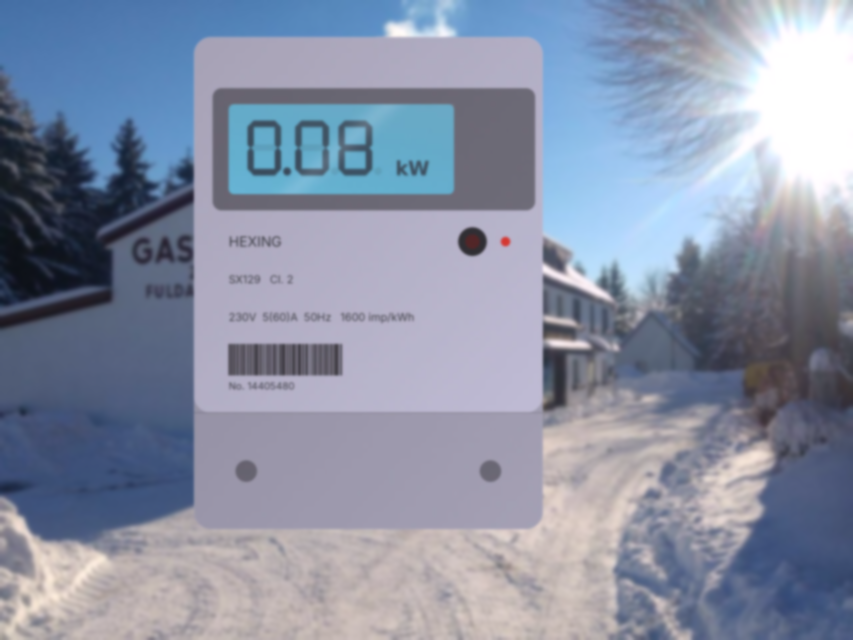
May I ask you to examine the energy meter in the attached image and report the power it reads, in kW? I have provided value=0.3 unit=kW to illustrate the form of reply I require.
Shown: value=0.08 unit=kW
